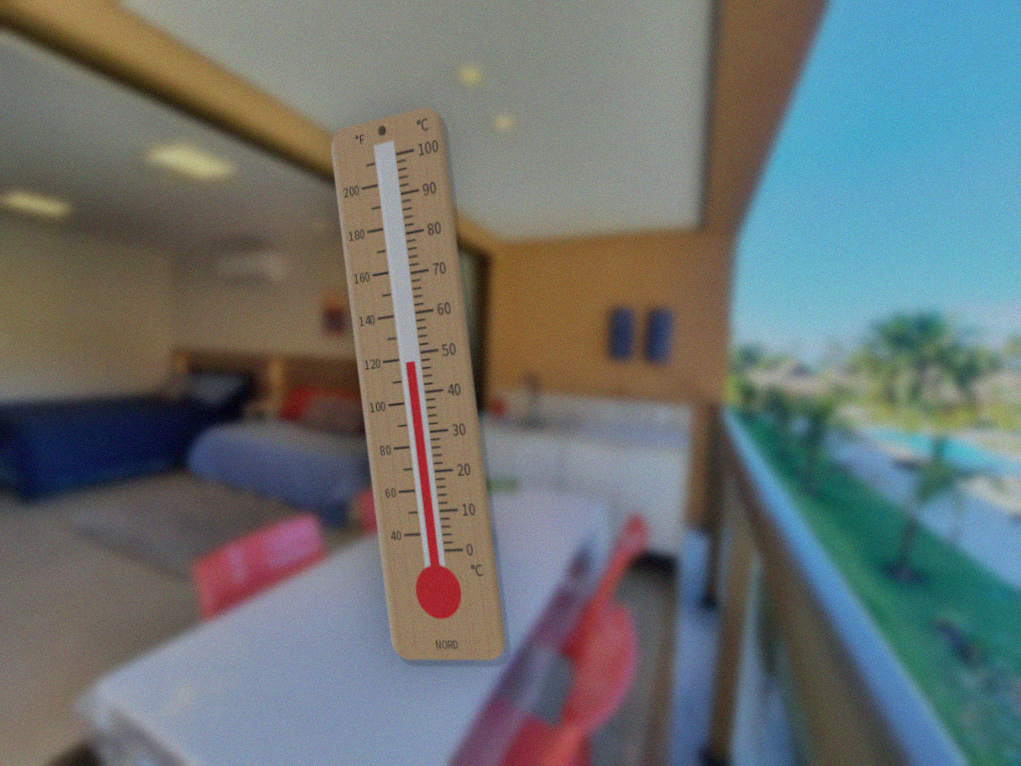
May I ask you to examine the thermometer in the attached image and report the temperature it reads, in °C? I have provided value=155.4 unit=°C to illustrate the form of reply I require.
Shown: value=48 unit=°C
